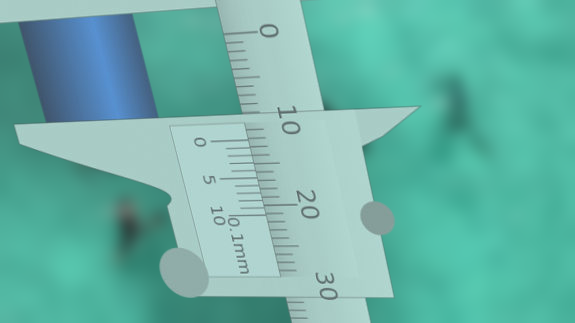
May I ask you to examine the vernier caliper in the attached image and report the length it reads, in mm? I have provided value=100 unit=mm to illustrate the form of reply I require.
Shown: value=12.2 unit=mm
